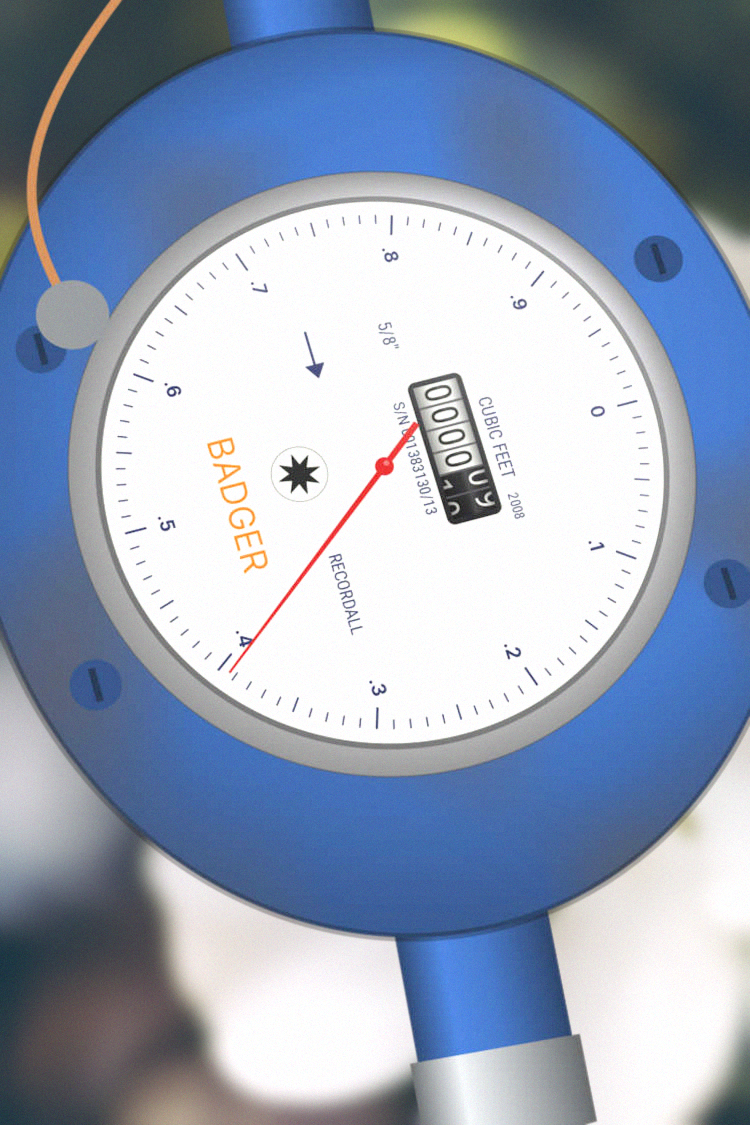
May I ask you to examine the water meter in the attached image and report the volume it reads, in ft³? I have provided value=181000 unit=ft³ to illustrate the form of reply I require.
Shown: value=9.39 unit=ft³
